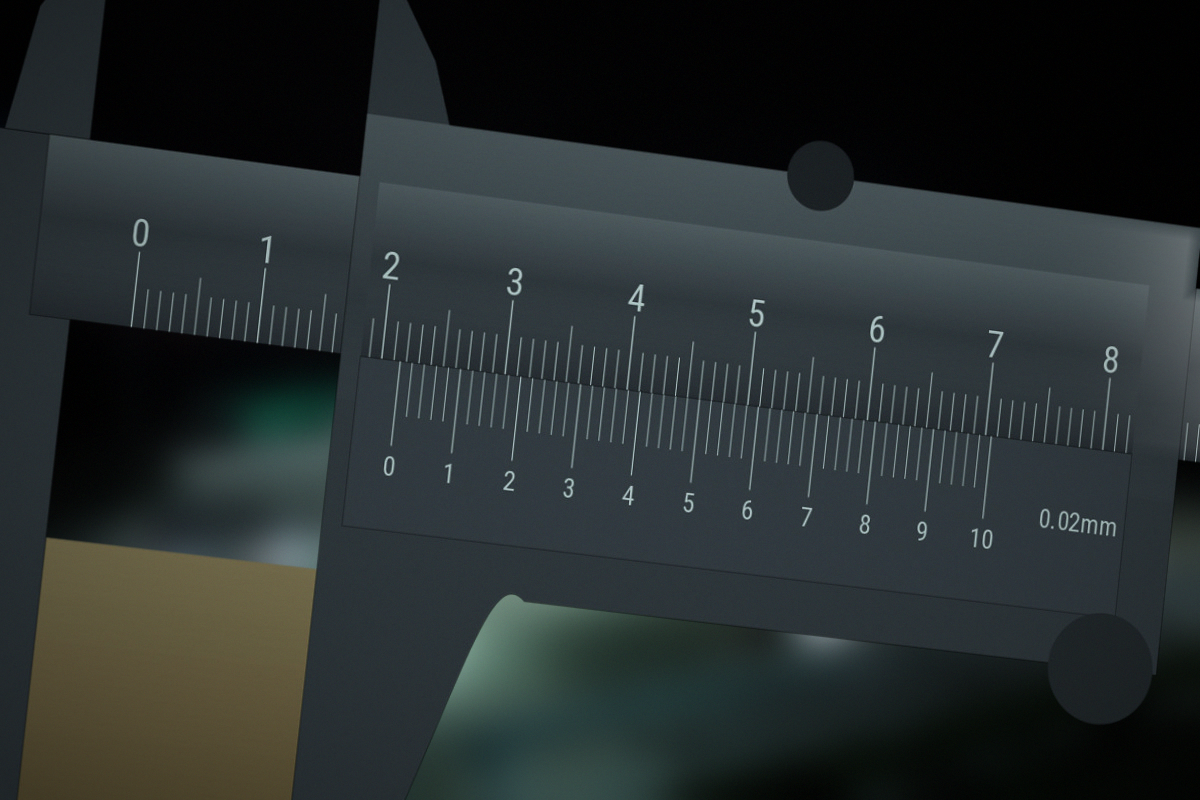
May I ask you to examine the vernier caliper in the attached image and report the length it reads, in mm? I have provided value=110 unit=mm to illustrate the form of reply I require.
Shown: value=21.5 unit=mm
